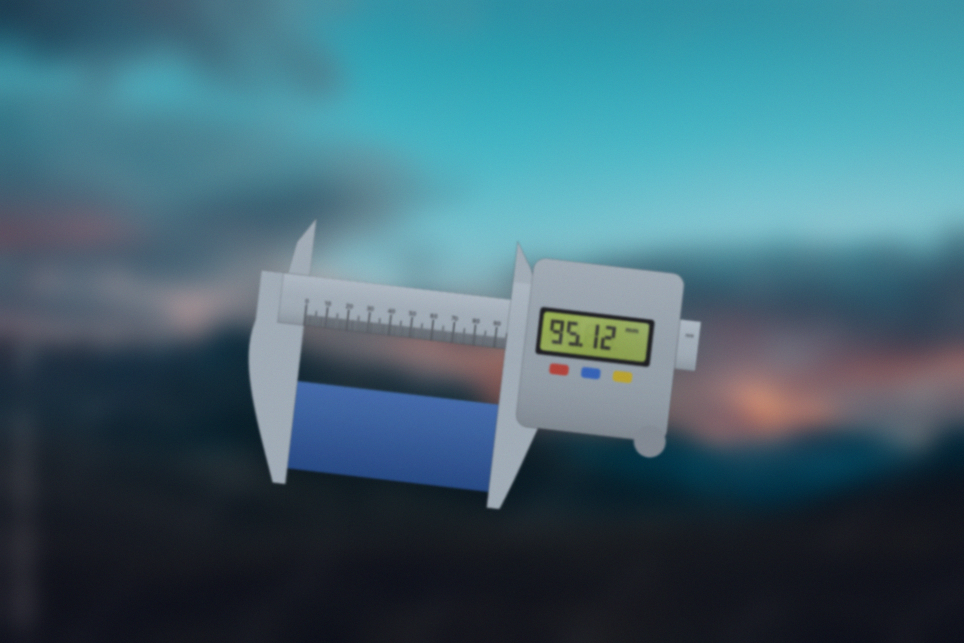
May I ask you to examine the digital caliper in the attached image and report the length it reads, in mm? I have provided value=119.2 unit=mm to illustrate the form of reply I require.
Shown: value=95.12 unit=mm
